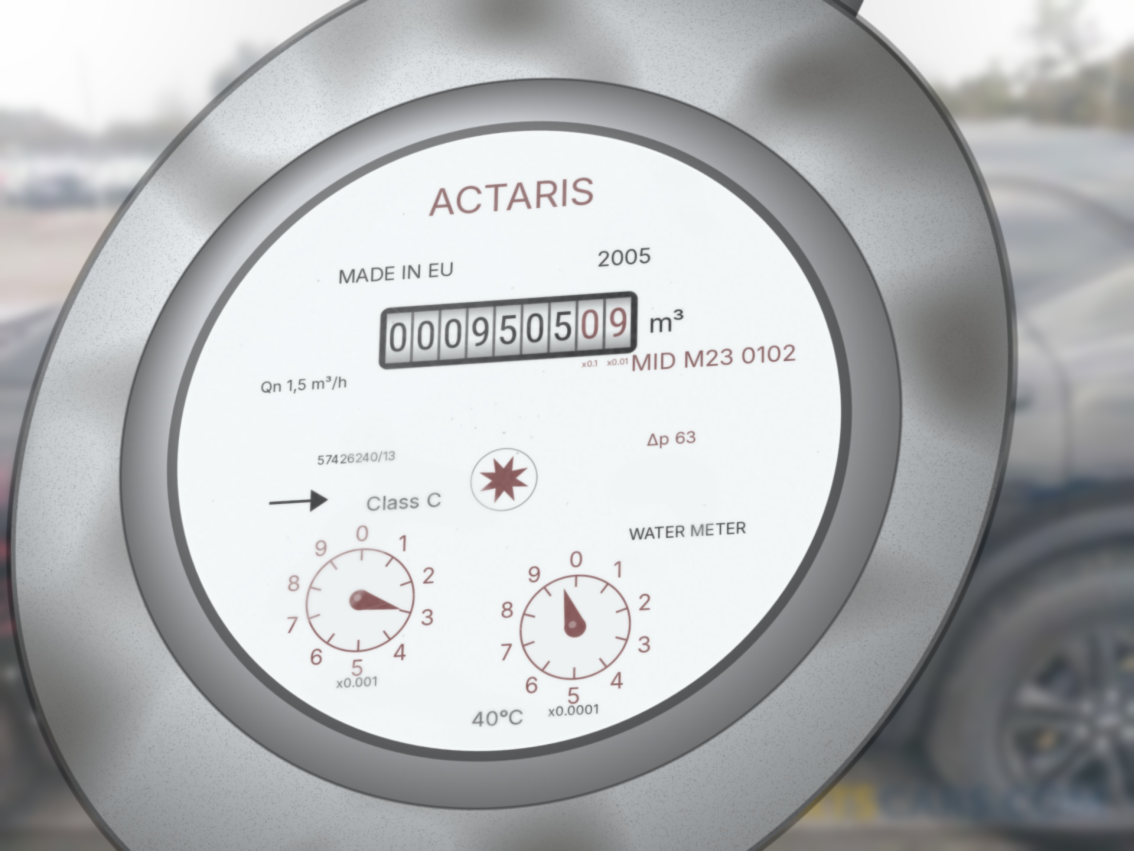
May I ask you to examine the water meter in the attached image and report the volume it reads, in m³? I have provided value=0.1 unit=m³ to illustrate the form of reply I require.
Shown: value=9505.0929 unit=m³
